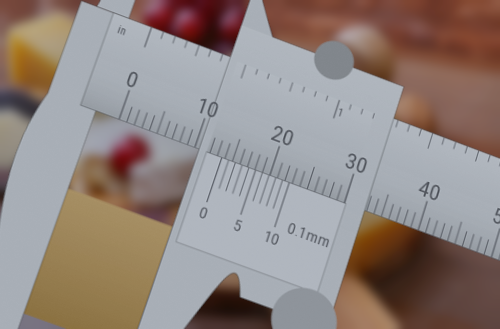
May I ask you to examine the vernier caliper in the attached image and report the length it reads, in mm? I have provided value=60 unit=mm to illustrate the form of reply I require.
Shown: value=13.6 unit=mm
